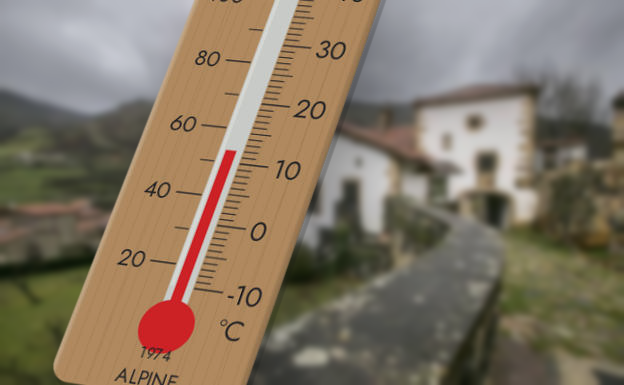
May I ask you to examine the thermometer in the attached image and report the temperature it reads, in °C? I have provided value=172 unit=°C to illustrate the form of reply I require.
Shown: value=12 unit=°C
